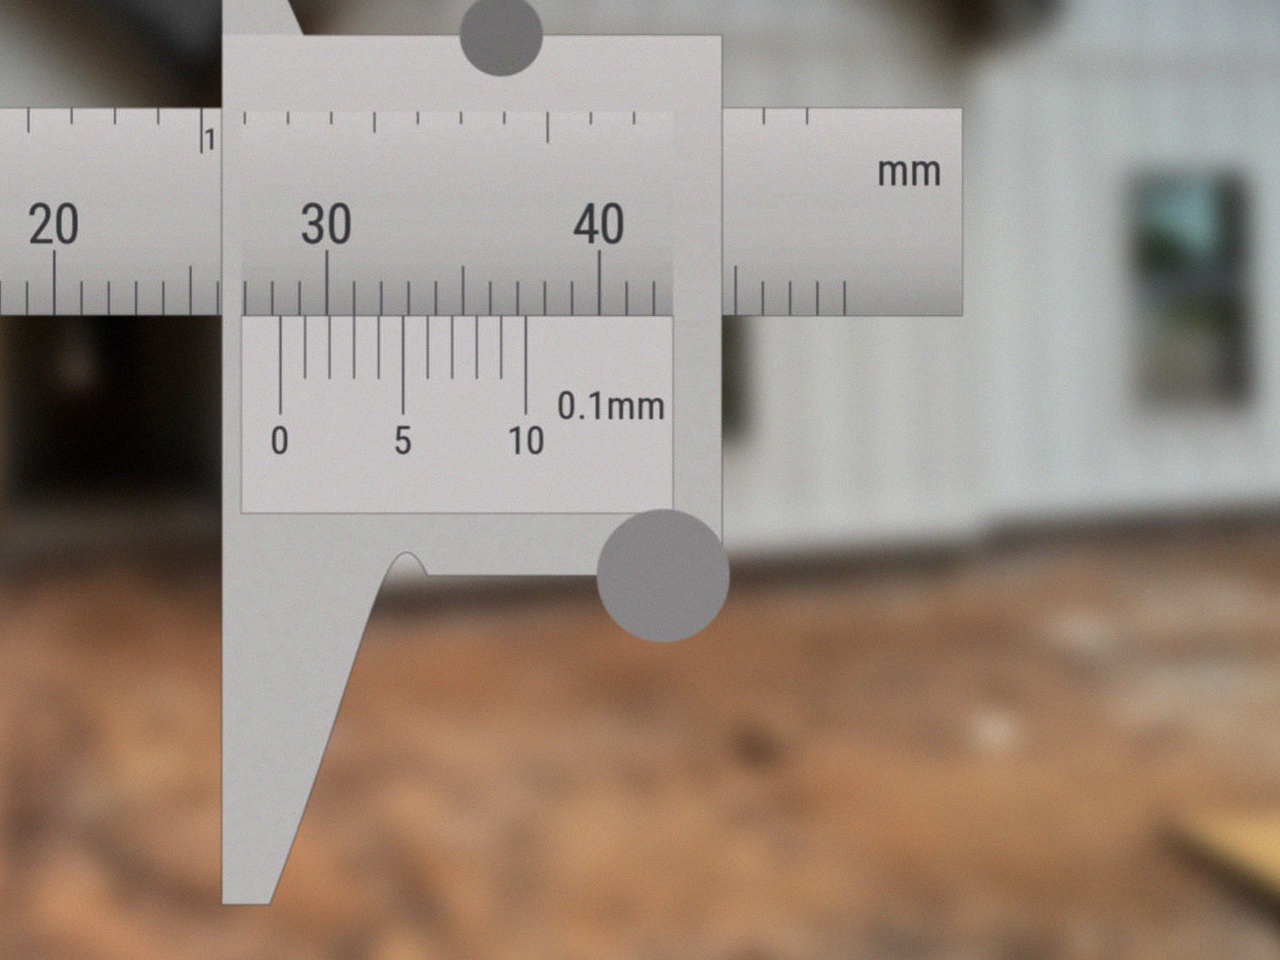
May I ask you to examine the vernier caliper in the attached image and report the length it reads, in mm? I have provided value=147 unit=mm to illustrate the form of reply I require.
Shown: value=28.3 unit=mm
